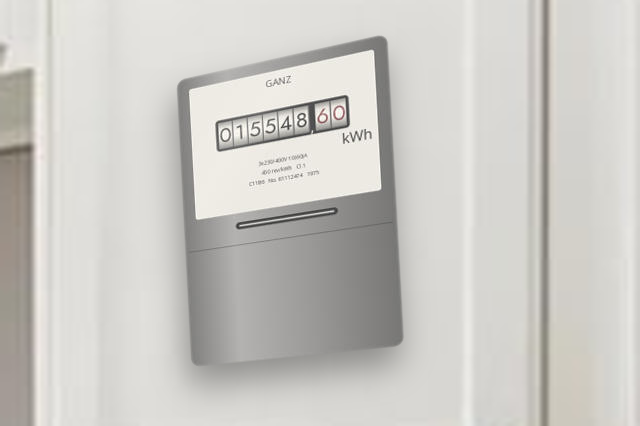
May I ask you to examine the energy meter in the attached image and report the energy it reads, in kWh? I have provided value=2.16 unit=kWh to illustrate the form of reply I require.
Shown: value=15548.60 unit=kWh
